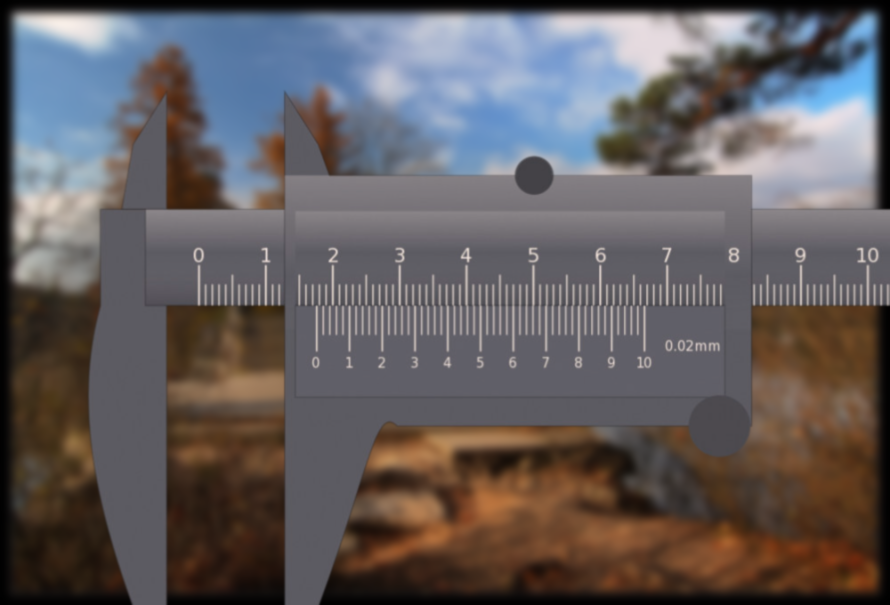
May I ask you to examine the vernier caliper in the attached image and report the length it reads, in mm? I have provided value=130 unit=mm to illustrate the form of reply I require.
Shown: value=17.6 unit=mm
